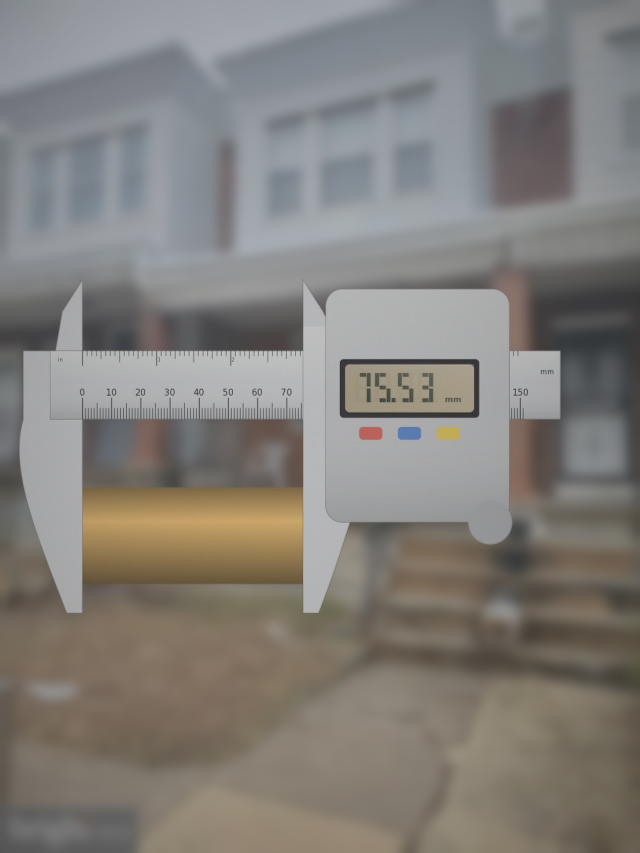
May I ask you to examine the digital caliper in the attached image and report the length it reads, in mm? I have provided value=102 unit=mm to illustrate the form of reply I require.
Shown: value=75.53 unit=mm
